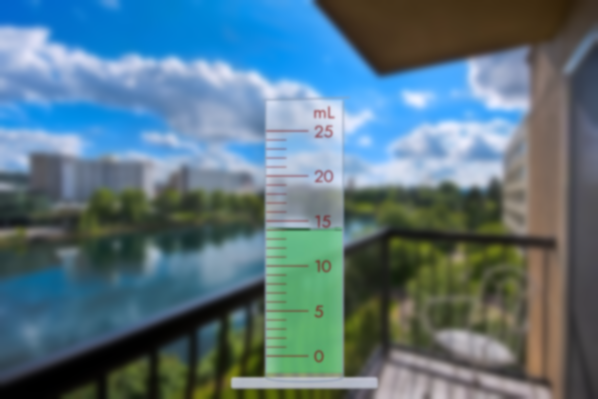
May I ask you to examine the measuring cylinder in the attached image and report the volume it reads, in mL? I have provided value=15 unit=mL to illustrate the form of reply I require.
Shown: value=14 unit=mL
